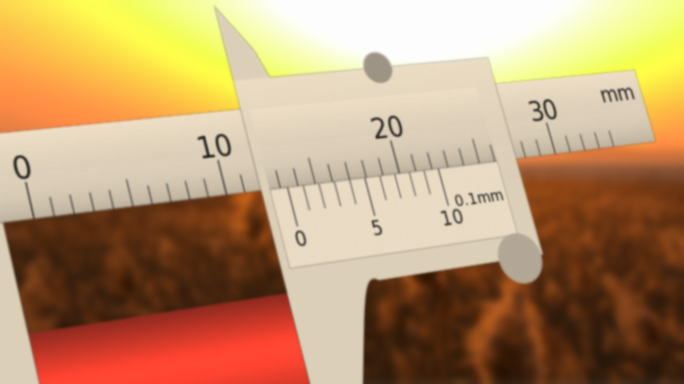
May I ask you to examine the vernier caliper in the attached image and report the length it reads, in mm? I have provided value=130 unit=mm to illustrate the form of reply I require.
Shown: value=13.4 unit=mm
